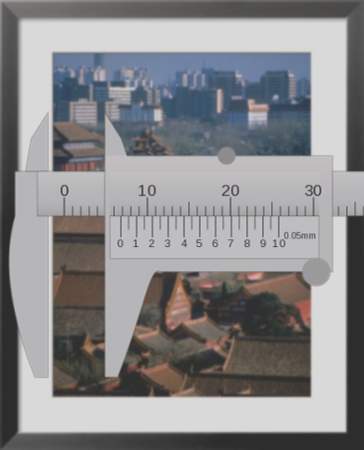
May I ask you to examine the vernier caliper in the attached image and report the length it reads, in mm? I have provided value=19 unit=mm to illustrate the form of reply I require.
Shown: value=6.8 unit=mm
